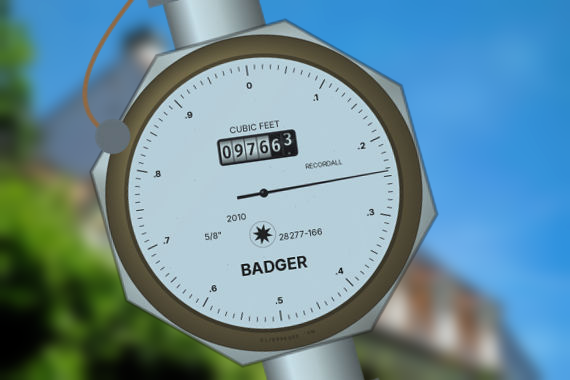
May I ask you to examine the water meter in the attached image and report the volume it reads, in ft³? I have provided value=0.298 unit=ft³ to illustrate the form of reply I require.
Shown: value=97663.24 unit=ft³
